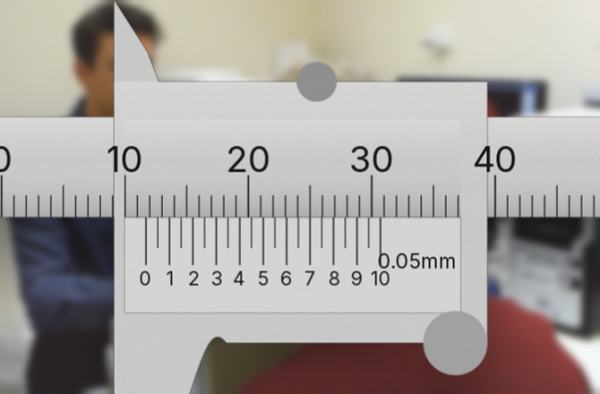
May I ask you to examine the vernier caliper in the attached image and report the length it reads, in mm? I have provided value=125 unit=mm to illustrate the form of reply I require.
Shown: value=11.7 unit=mm
